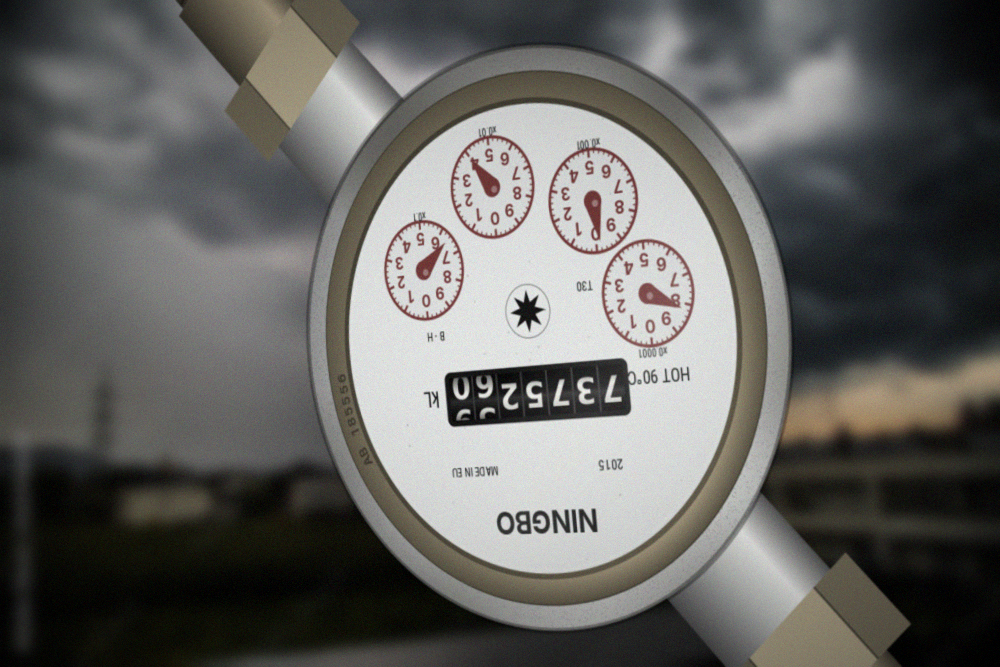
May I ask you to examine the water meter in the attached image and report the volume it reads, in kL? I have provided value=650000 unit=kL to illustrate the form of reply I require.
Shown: value=7375259.6398 unit=kL
